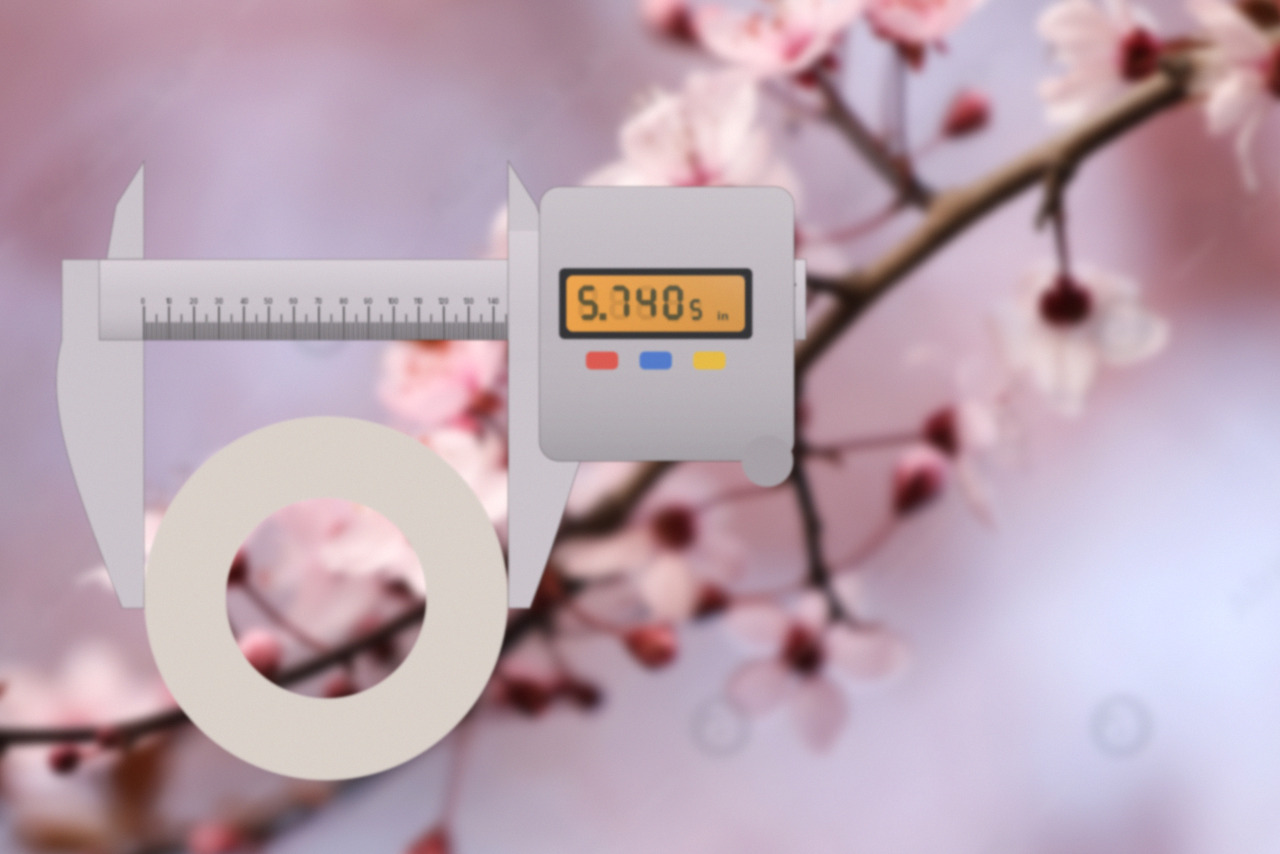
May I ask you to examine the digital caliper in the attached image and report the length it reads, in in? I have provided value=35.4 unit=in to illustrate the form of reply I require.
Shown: value=5.7405 unit=in
